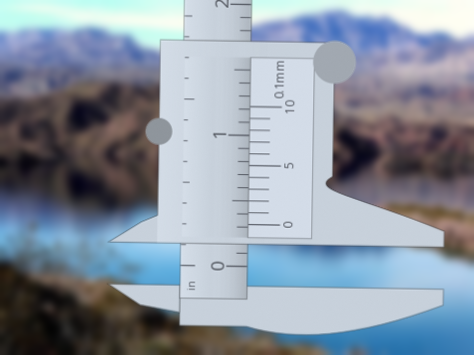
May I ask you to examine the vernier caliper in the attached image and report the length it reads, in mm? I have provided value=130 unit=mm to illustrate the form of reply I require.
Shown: value=3.2 unit=mm
